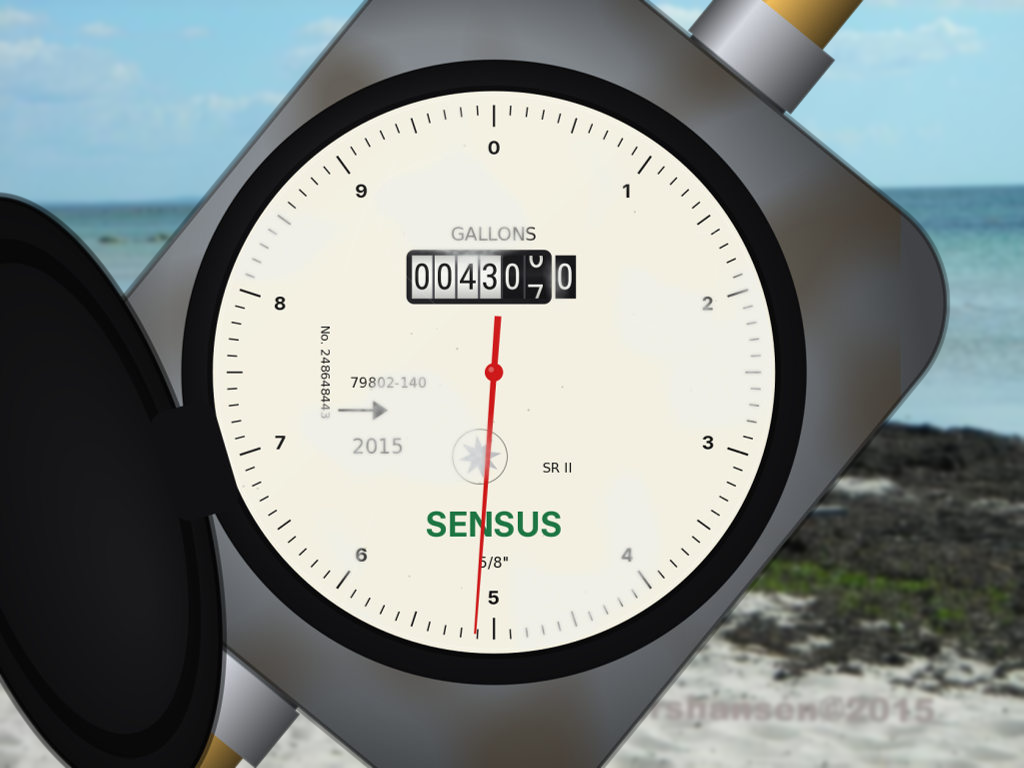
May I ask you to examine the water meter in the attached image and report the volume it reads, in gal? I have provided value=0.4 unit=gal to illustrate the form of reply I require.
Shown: value=43065.1 unit=gal
